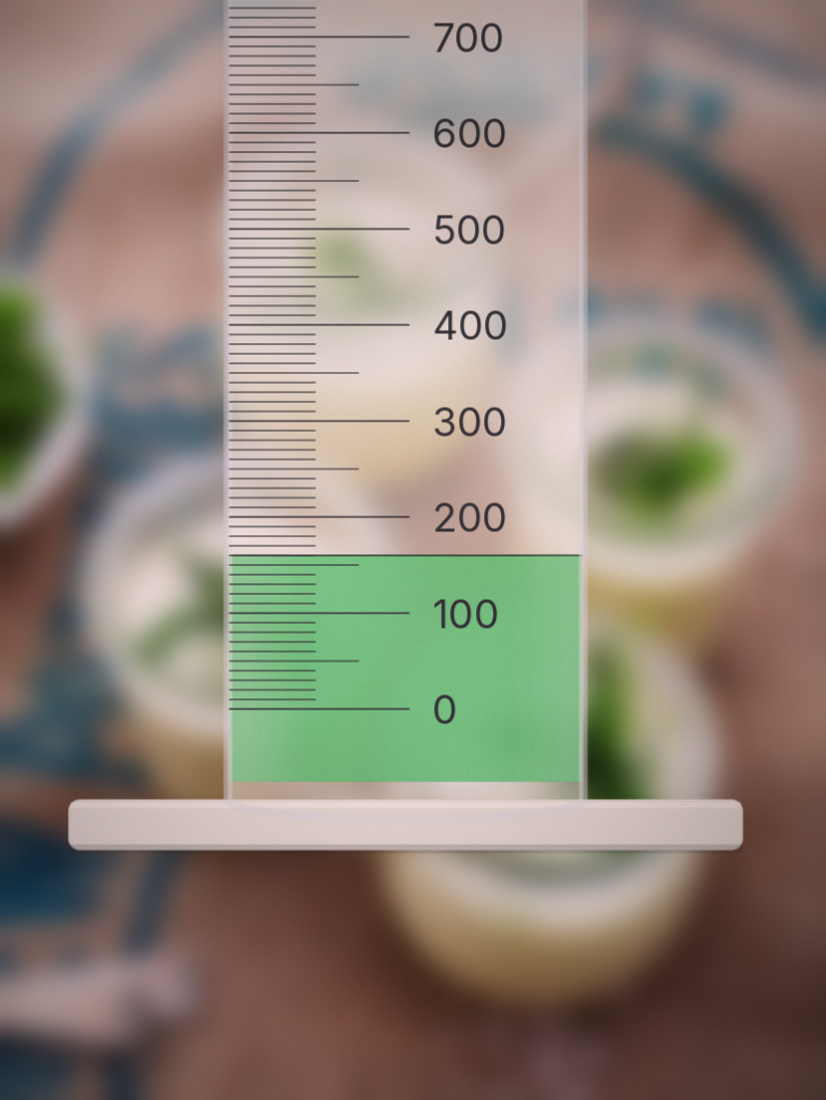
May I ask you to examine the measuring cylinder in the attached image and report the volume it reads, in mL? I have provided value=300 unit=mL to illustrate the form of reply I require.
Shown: value=160 unit=mL
